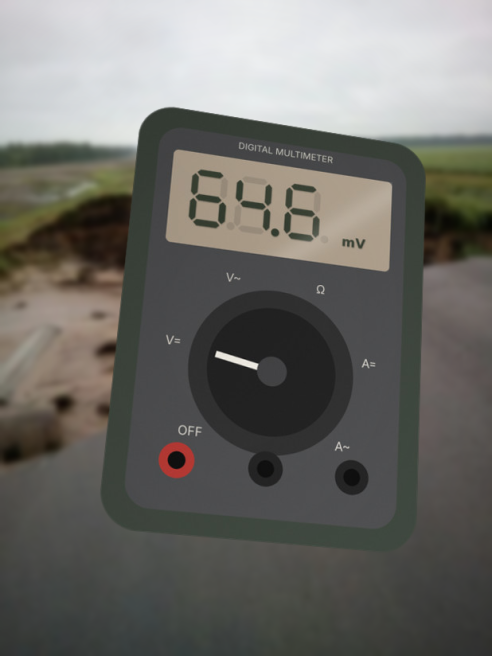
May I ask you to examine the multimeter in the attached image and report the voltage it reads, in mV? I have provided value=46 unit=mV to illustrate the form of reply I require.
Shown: value=64.6 unit=mV
